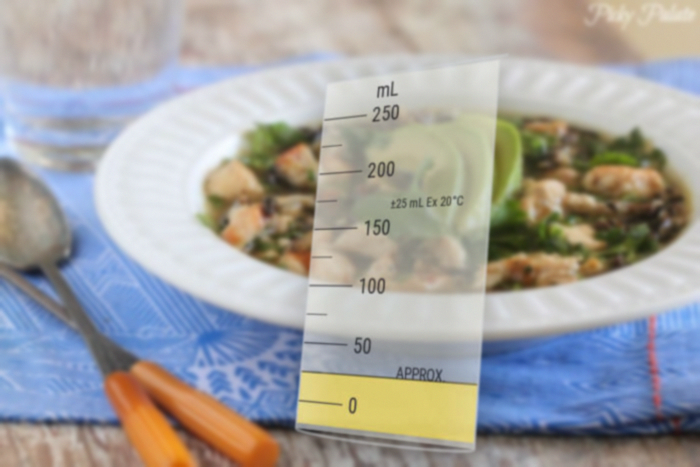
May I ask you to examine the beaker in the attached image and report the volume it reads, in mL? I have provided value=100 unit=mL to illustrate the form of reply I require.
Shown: value=25 unit=mL
